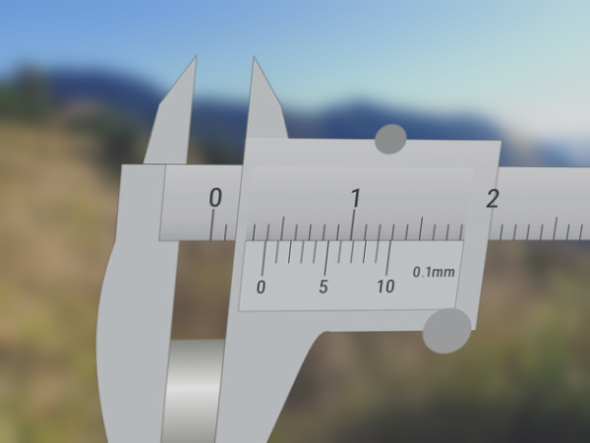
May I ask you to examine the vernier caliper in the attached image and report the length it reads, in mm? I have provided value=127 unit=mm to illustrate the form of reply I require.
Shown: value=3.9 unit=mm
